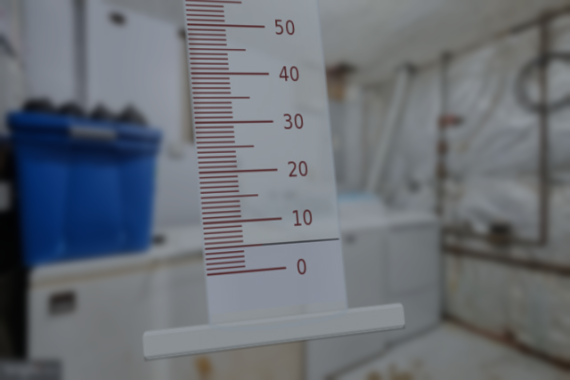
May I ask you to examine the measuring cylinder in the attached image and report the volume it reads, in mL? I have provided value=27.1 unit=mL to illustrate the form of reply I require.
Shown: value=5 unit=mL
